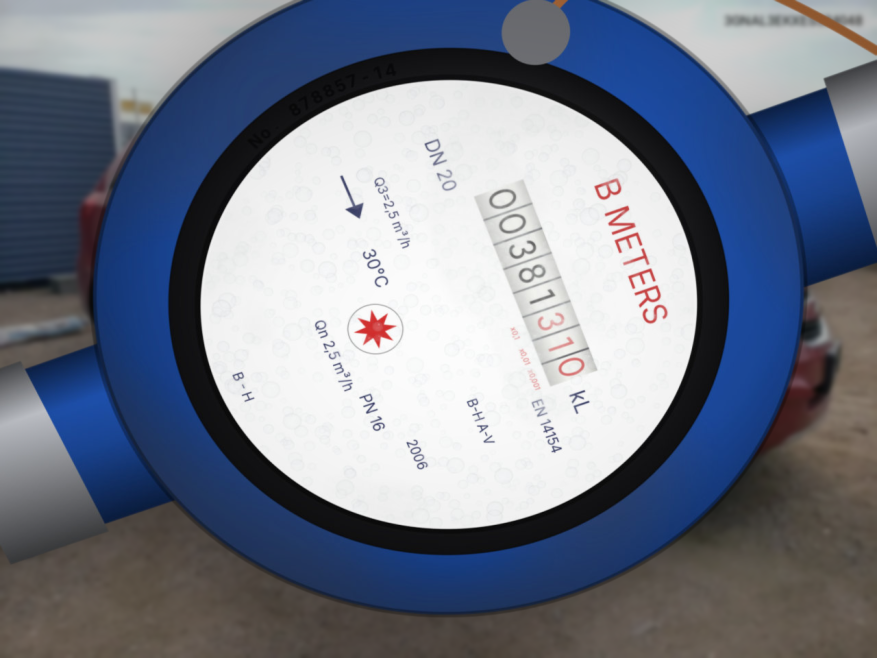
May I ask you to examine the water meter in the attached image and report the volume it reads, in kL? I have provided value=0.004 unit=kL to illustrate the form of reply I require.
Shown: value=381.310 unit=kL
